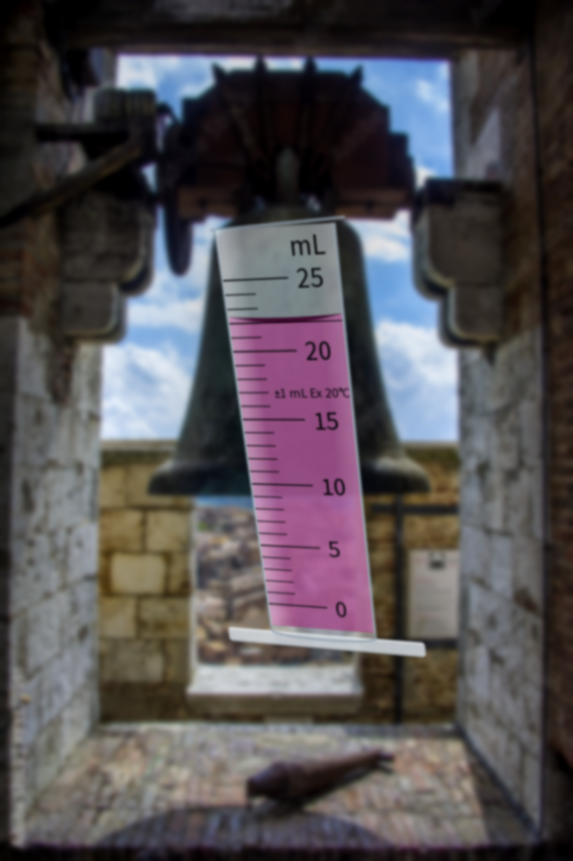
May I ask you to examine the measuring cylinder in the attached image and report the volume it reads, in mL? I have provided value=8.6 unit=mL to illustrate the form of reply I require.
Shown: value=22 unit=mL
